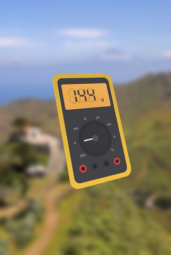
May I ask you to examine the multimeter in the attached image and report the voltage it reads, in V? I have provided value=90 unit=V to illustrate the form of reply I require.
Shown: value=144 unit=V
